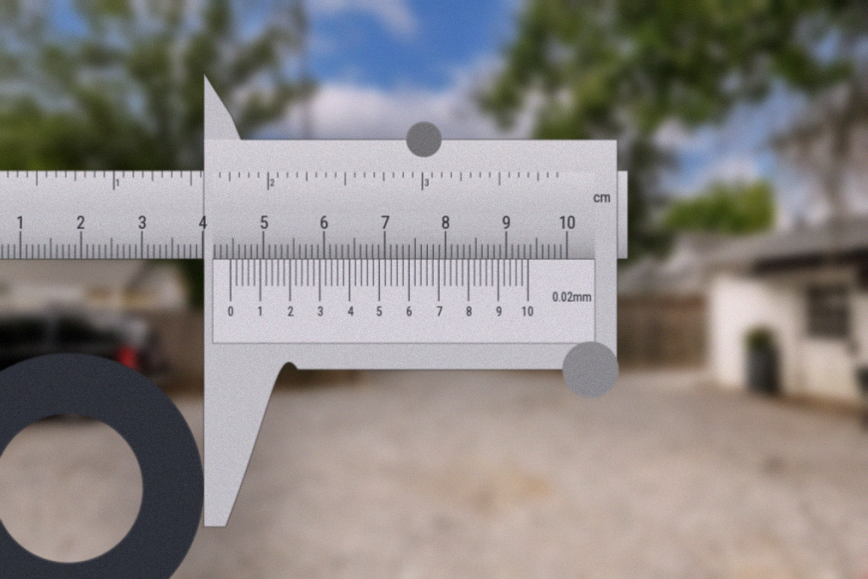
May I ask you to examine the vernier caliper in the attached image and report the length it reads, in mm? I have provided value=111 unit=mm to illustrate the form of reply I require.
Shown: value=44.6 unit=mm
